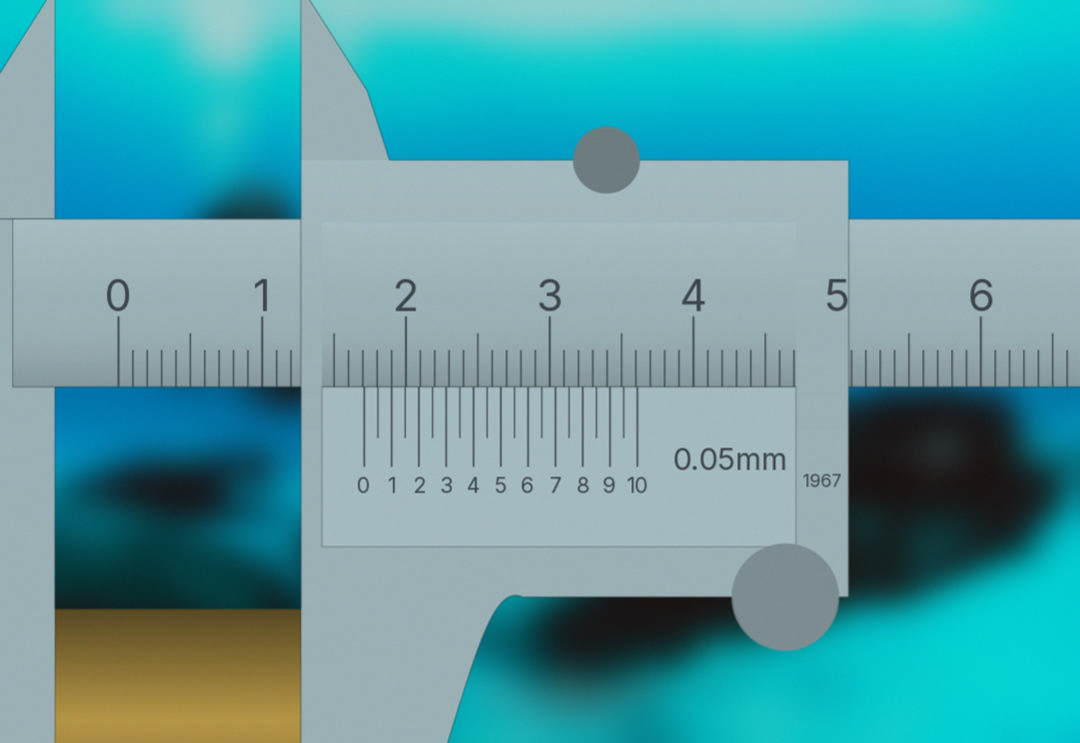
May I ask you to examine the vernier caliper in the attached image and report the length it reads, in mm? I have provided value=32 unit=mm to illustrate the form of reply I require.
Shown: value=17.1 unit=mm
